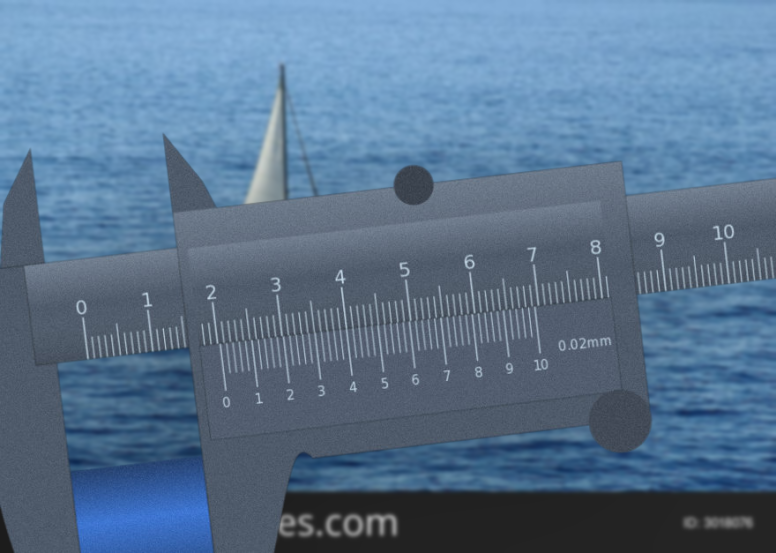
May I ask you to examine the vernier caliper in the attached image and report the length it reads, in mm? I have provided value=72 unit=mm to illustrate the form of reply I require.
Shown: value=20.4 unit=mm
